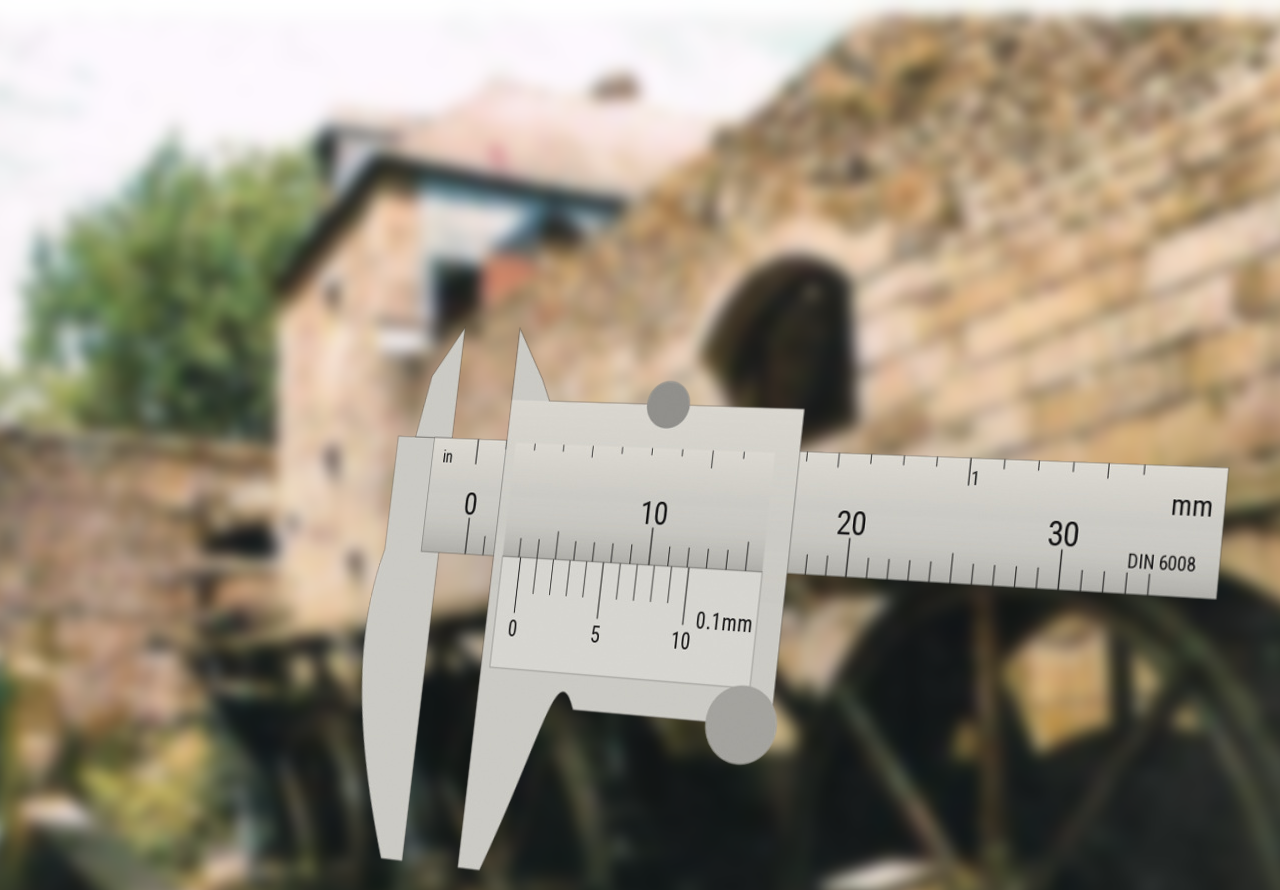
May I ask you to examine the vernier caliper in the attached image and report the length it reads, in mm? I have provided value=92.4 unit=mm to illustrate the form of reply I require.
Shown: value=3.1 unit=mm
